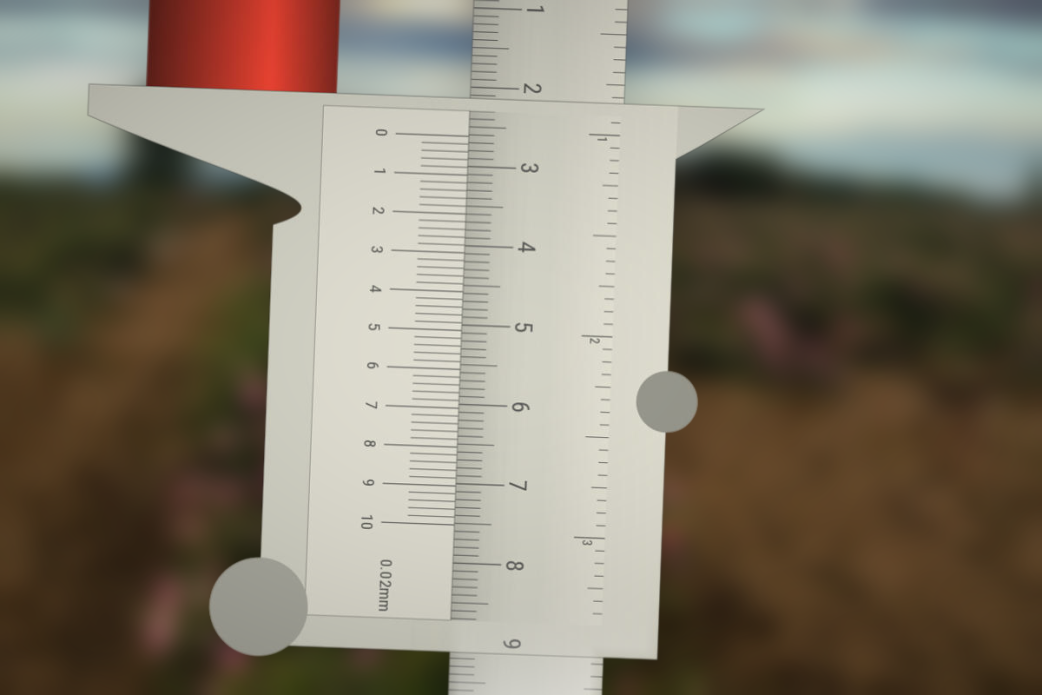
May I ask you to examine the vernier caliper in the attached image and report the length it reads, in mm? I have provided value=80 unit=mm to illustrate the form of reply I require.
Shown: value=26.2 unit=mm
